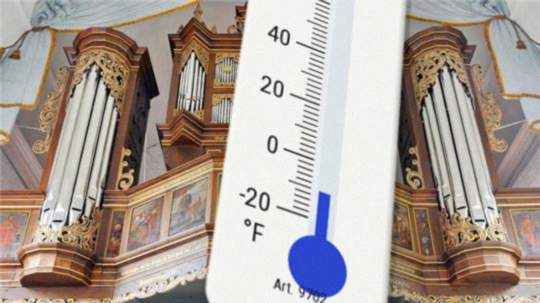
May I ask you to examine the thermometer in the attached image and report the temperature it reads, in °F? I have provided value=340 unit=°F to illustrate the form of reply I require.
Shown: value=-10 unit=°F
